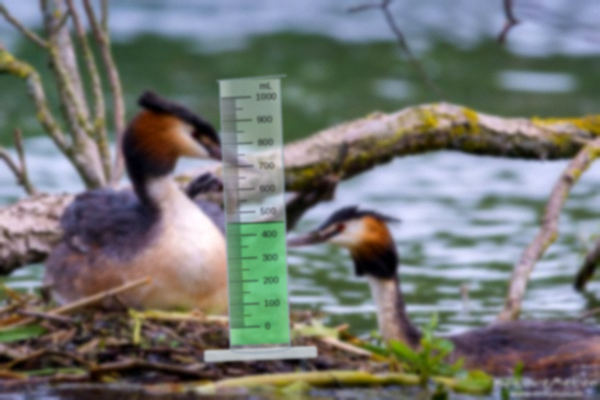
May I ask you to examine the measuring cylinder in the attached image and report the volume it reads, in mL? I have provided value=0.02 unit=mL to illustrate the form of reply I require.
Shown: value=450 unit=mL
